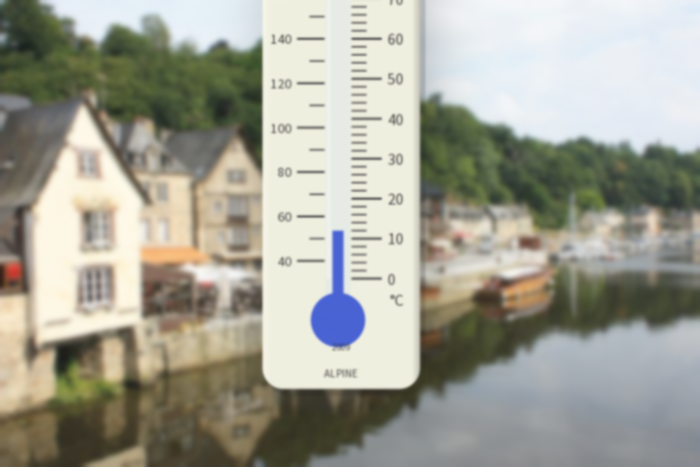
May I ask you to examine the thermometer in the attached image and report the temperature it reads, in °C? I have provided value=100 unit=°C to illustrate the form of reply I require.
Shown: value=12 unit=°C
